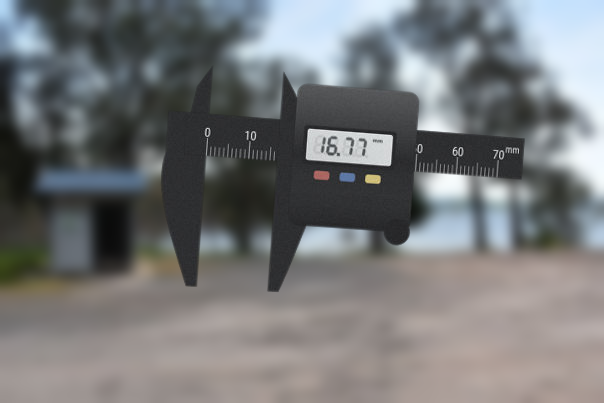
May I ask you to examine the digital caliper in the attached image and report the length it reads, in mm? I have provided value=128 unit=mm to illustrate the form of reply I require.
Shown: value=16.77 unit=mm
